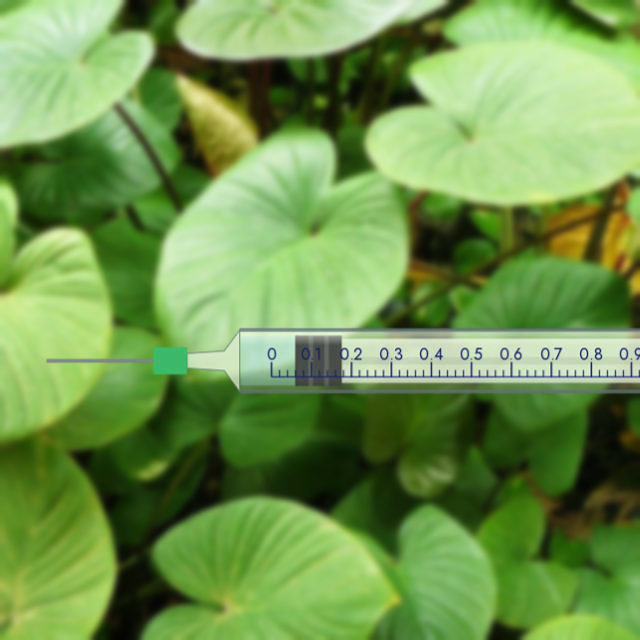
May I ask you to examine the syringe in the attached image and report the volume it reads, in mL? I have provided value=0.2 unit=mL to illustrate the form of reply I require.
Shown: value=0.06 unit=mL
